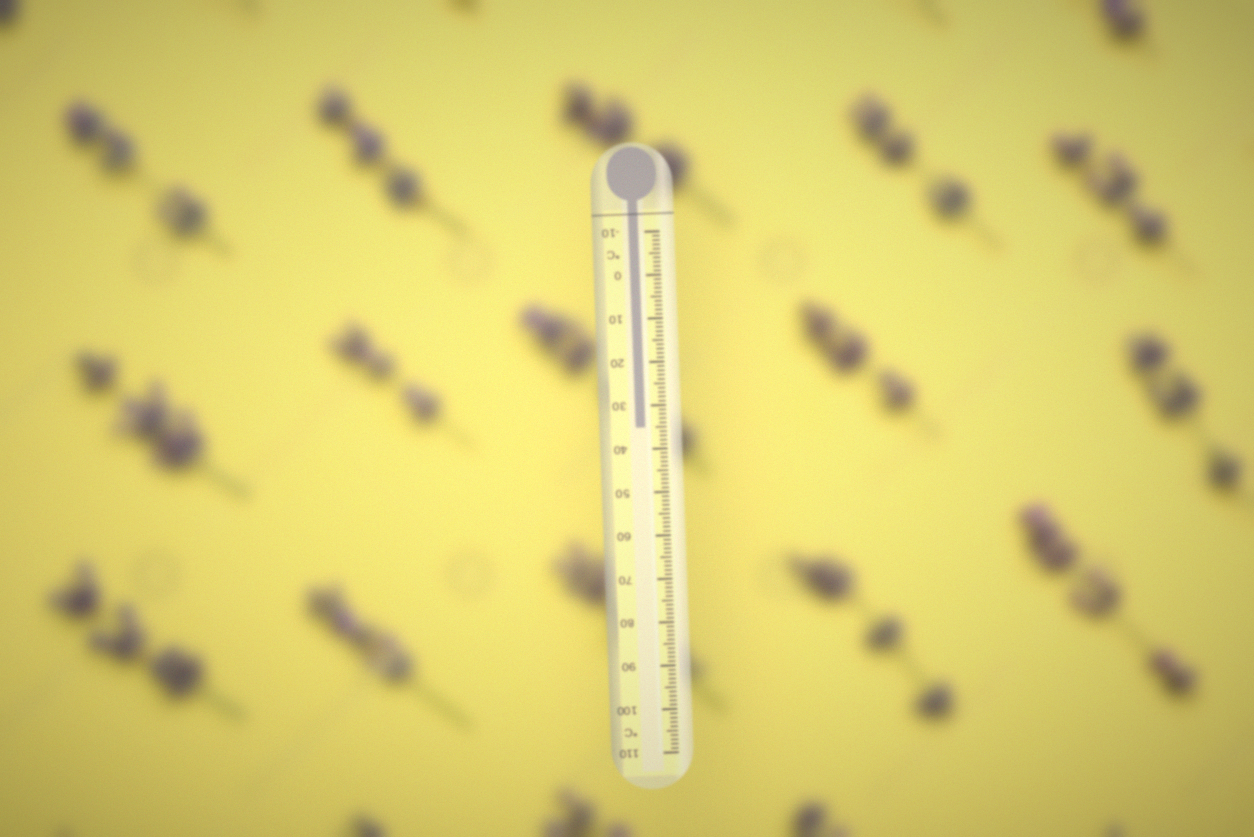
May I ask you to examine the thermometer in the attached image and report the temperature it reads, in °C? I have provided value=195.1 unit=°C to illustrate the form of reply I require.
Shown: value=35 unit=°C
